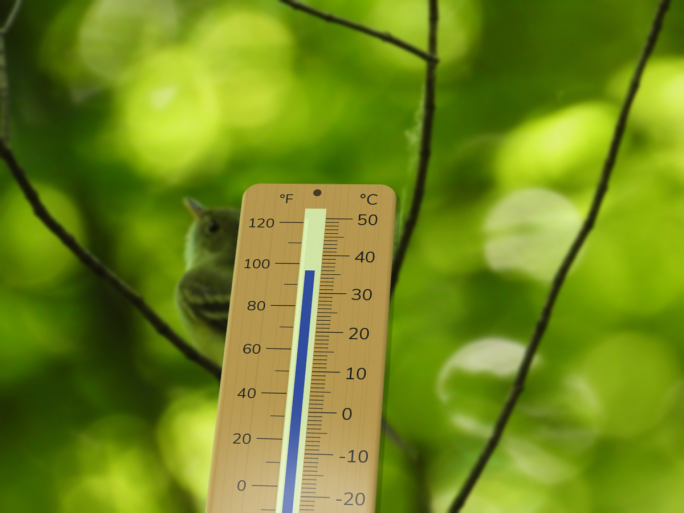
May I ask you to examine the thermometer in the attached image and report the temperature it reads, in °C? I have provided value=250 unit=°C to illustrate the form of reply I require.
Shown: value=36 unit=°C
